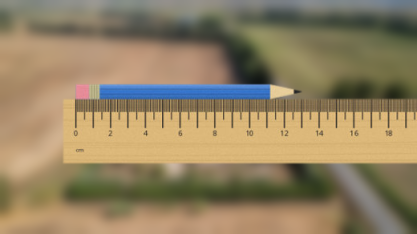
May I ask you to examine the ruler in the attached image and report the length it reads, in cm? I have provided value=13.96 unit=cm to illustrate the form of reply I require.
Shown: value=13 unit=cm
